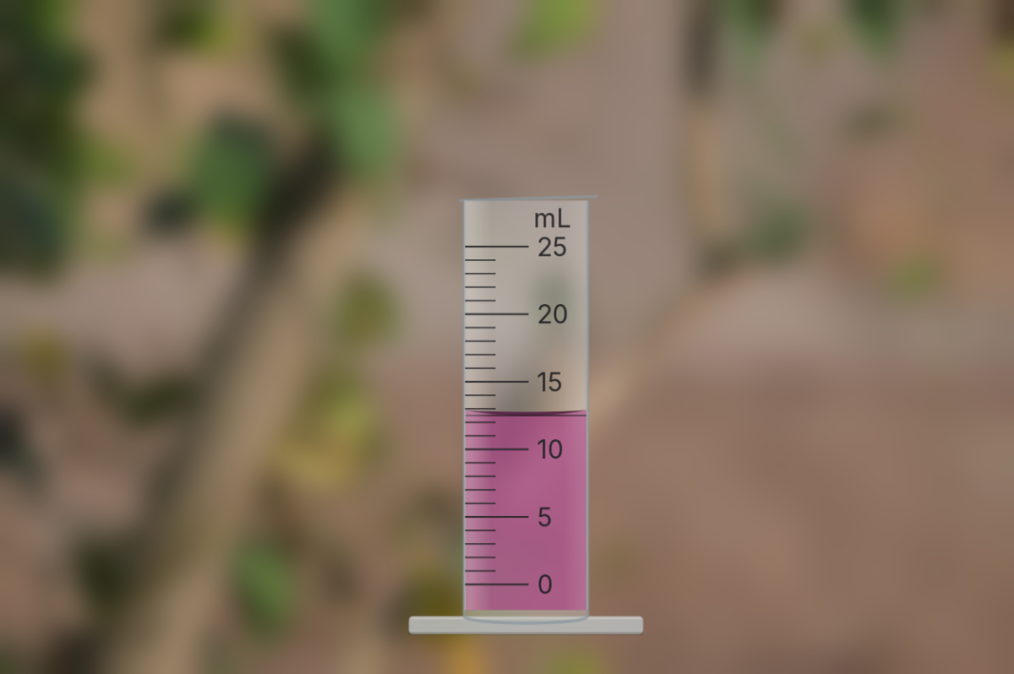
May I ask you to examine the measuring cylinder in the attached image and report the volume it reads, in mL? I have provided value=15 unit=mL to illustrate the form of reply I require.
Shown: value=12.5 unit=mL
